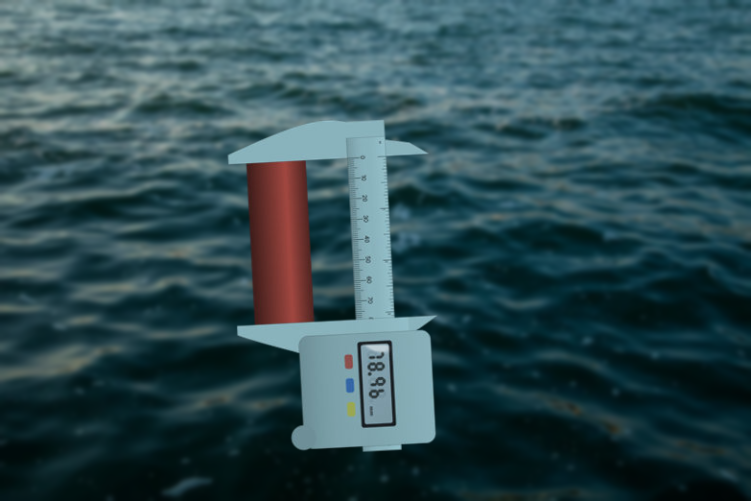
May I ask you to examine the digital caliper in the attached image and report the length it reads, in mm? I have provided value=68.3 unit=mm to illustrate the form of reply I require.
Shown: value=78.96 unit=mm
